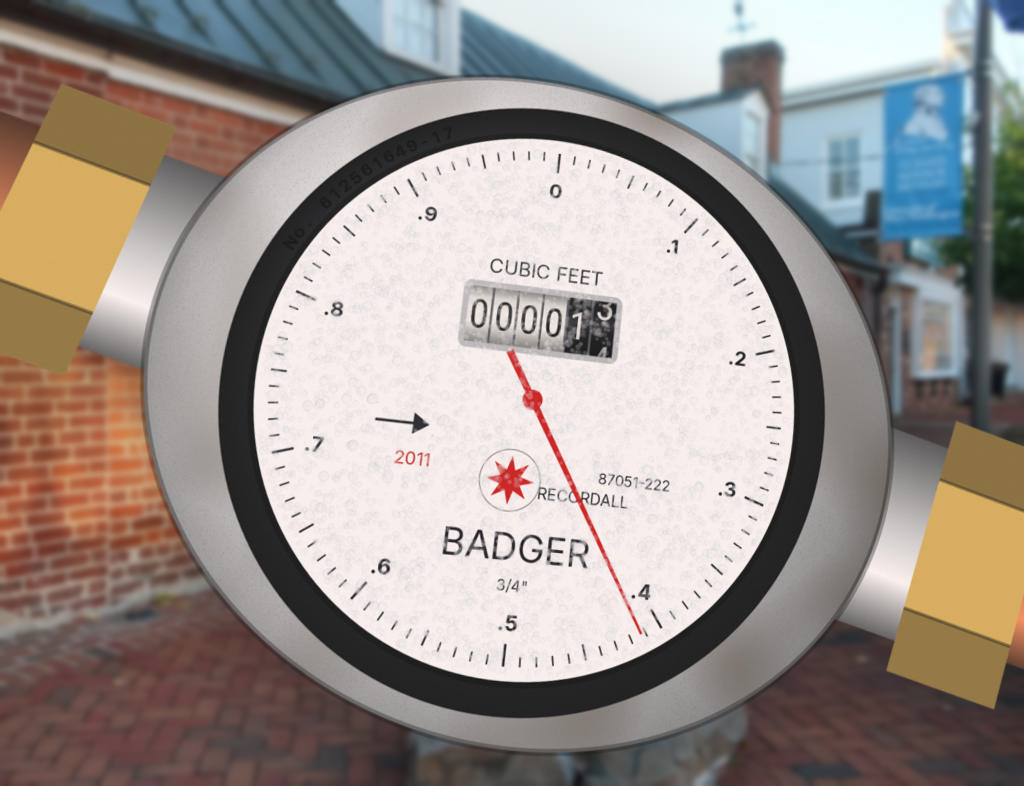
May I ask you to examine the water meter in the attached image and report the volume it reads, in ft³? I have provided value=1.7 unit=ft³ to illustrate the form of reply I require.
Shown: value=13.41 unit=ft³
